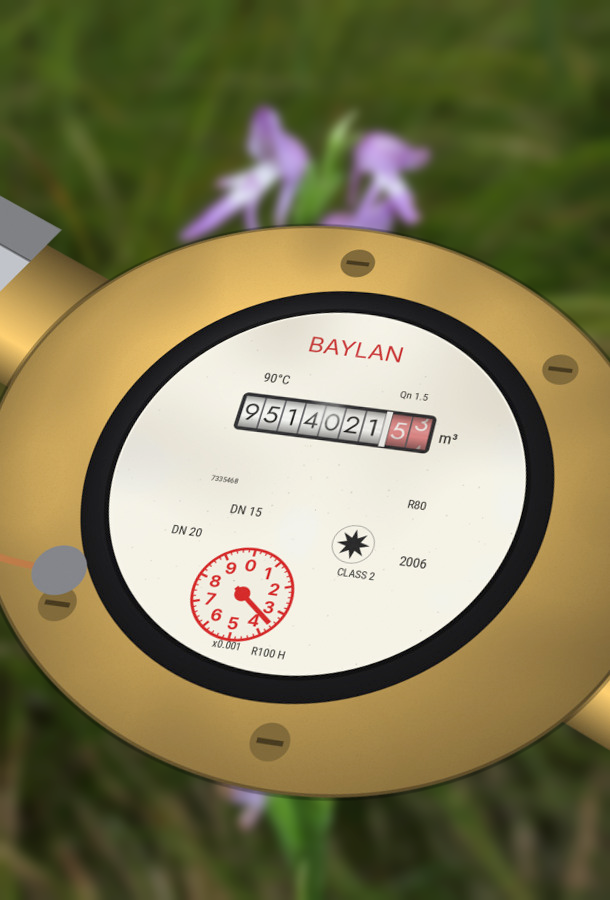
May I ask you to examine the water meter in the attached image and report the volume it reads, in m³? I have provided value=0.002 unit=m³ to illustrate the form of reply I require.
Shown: value=9514021.533 unit=m³
